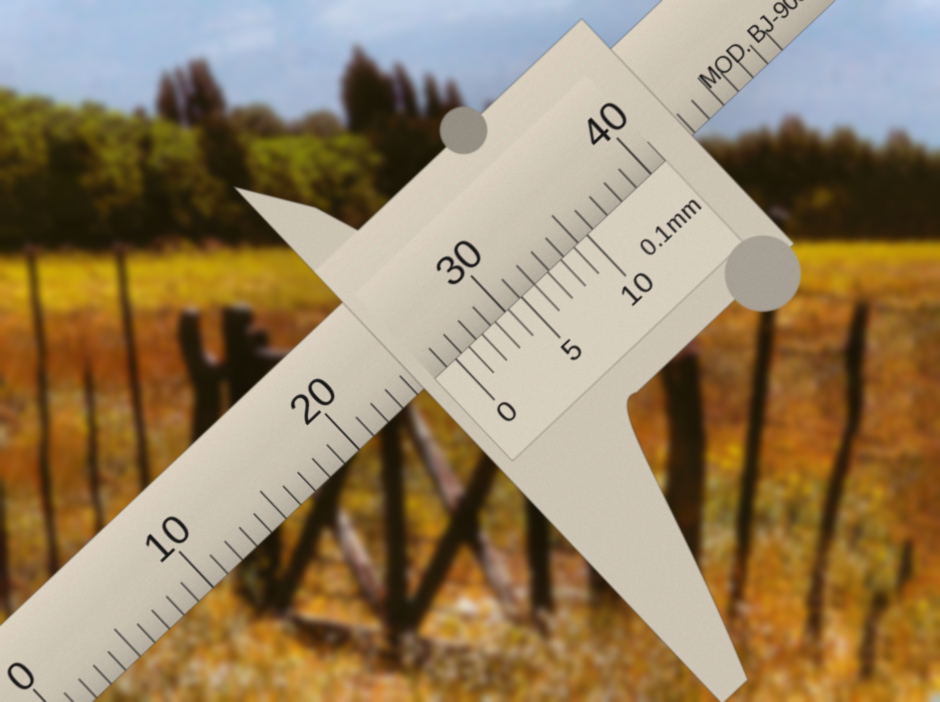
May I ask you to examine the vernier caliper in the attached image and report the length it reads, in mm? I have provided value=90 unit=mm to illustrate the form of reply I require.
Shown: value=26.6 unit=mm
